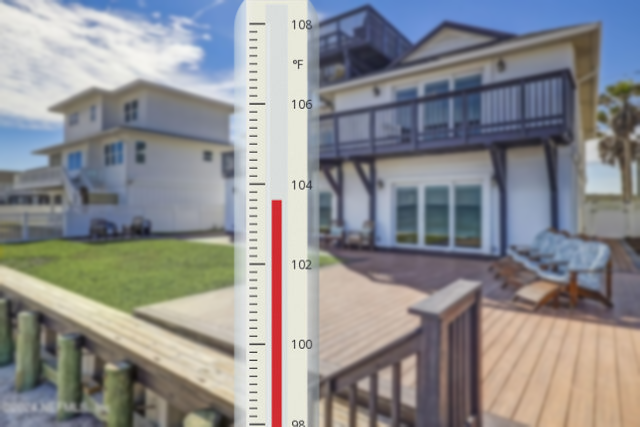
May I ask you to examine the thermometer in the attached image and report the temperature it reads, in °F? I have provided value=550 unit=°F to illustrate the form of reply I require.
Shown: value=103.6 unit=°F
